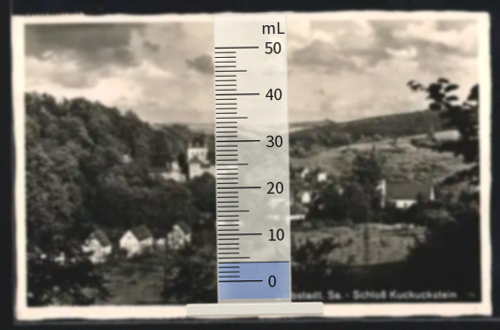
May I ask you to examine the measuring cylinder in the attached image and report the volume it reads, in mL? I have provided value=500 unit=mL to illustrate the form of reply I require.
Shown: value=4 unit=mL
